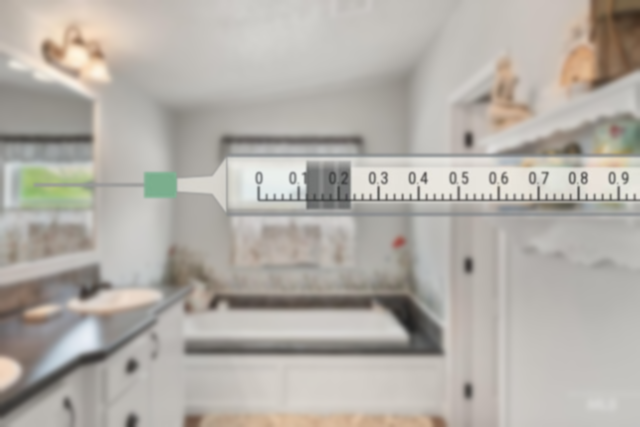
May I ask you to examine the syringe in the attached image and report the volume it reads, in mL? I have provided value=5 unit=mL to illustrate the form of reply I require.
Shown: value=0.12 unit=mL
